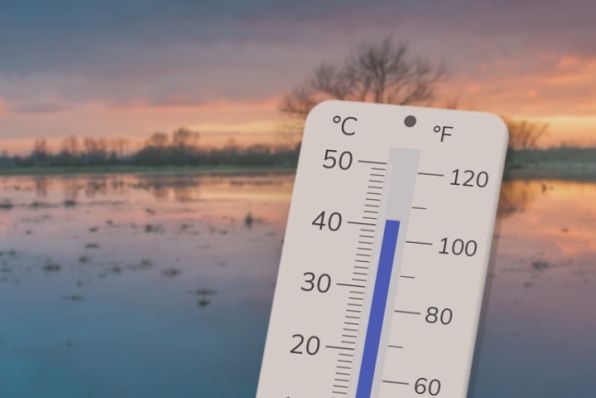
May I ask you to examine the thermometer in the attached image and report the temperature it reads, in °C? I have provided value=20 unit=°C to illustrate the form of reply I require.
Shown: value=41 unit=°C
